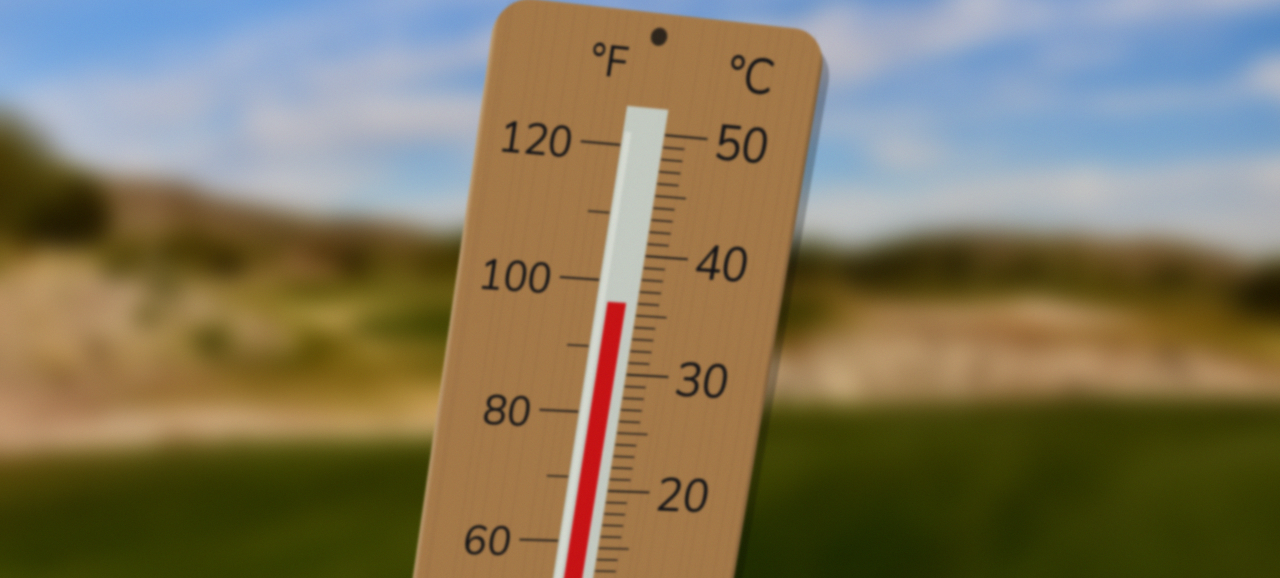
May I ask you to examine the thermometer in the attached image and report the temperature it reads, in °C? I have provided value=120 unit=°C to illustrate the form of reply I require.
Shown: value=36 unit=°C
